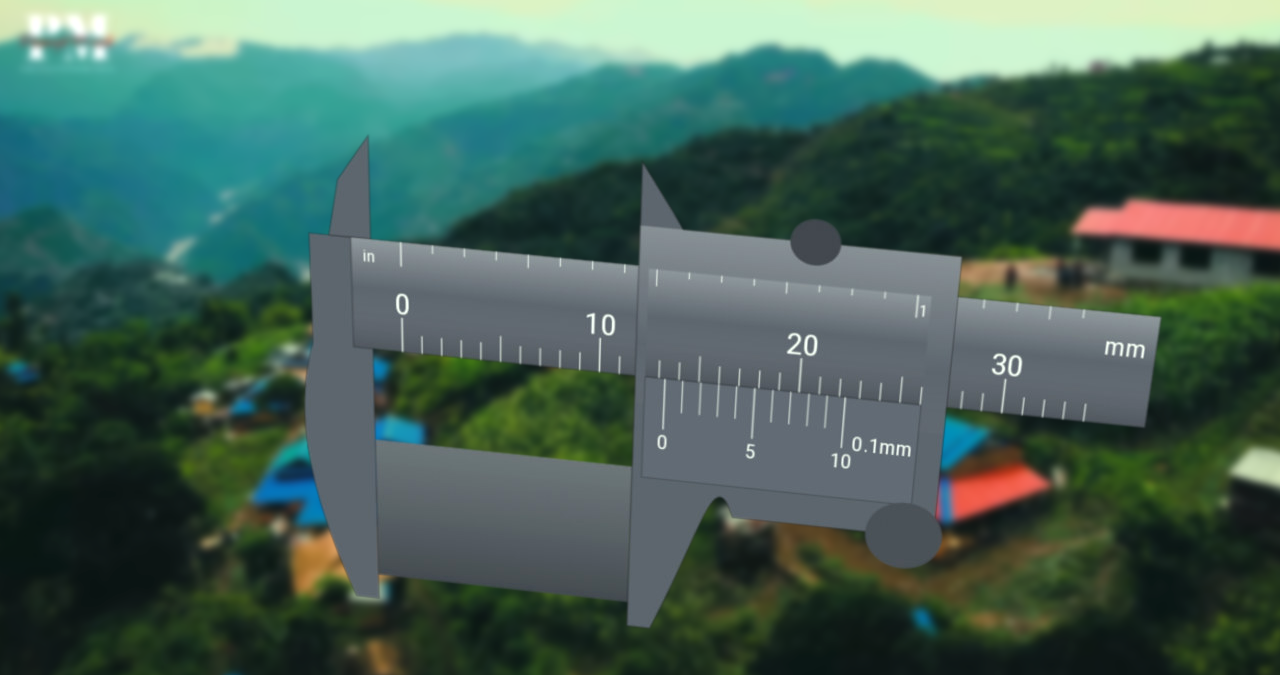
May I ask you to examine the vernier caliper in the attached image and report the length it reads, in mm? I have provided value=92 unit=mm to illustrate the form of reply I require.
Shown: value=13.3 unit=mm
